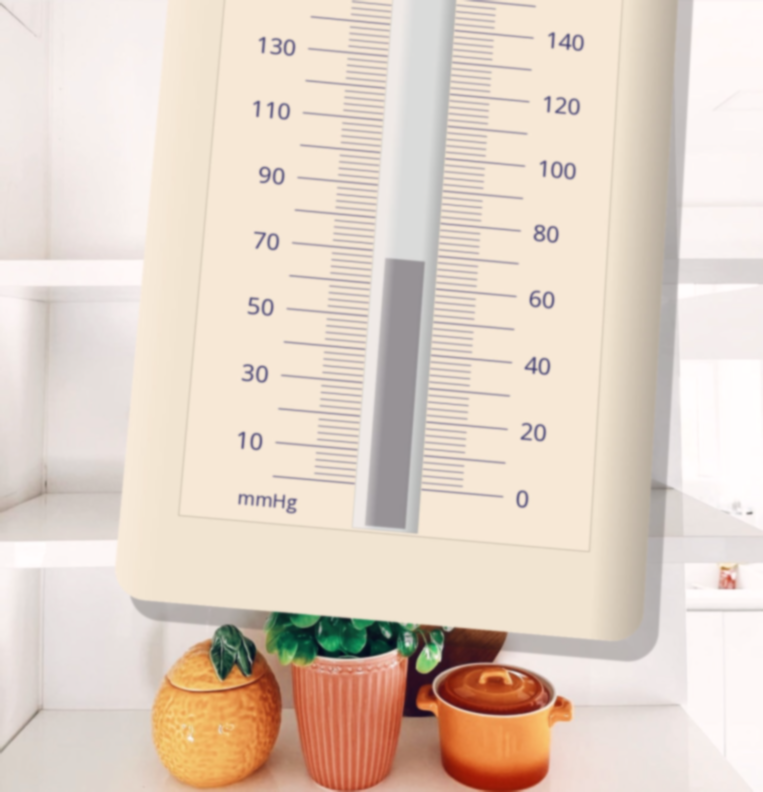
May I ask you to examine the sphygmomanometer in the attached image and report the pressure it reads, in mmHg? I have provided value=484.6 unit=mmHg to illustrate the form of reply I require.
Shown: value=68 unit=mmHg
